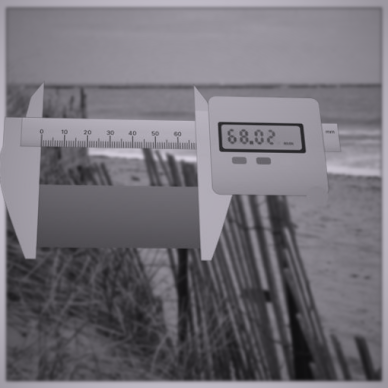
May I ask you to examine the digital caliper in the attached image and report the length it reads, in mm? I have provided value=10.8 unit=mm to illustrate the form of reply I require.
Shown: value=68.02 unit=mm
